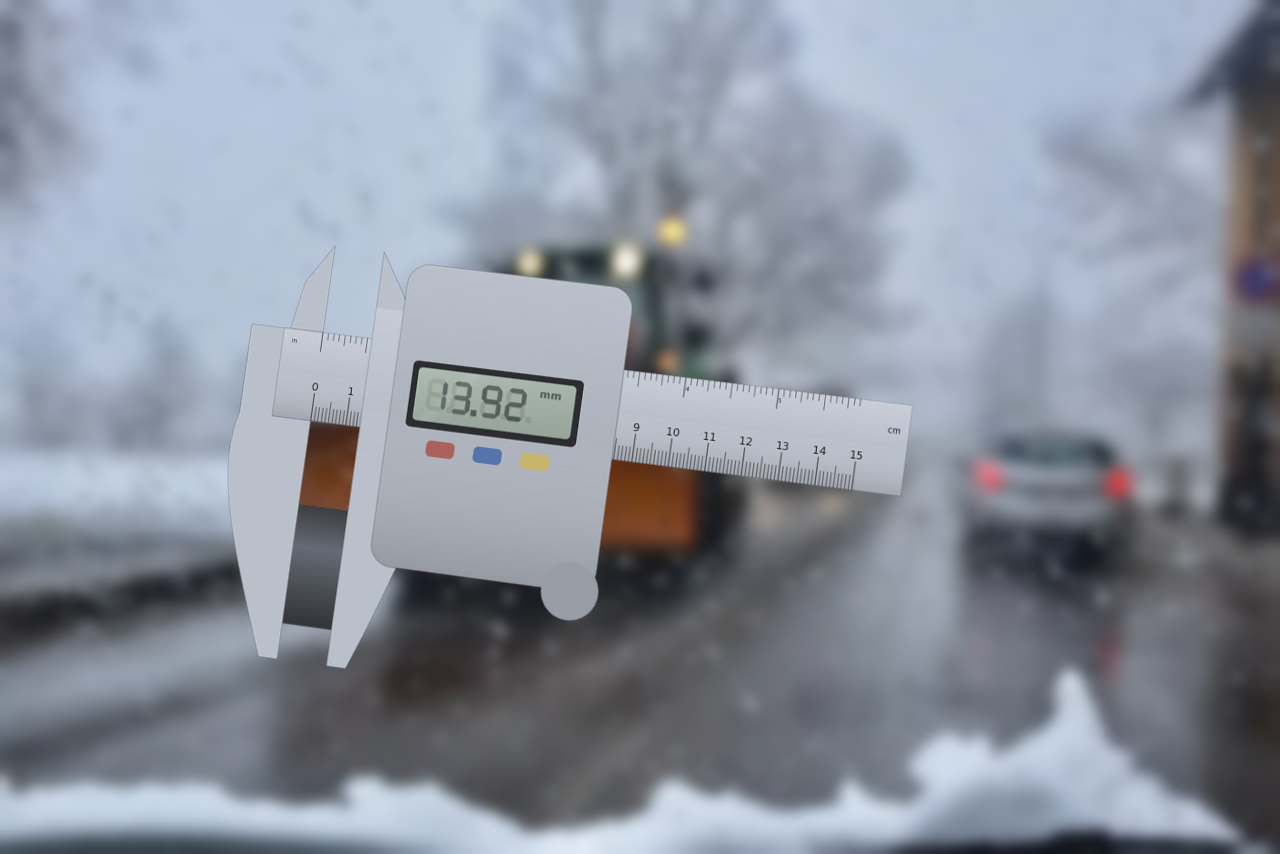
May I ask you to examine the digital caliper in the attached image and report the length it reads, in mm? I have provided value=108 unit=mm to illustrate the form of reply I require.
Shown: value=13.92 unit=mm
